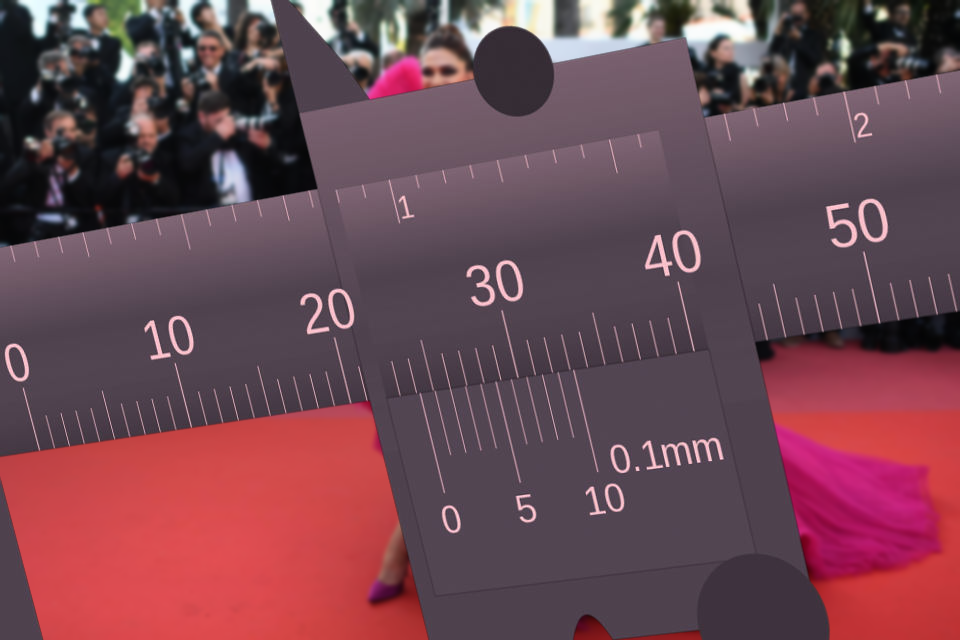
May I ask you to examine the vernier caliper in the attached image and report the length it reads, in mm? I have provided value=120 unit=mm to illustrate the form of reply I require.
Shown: value=24.2 unit=mm
